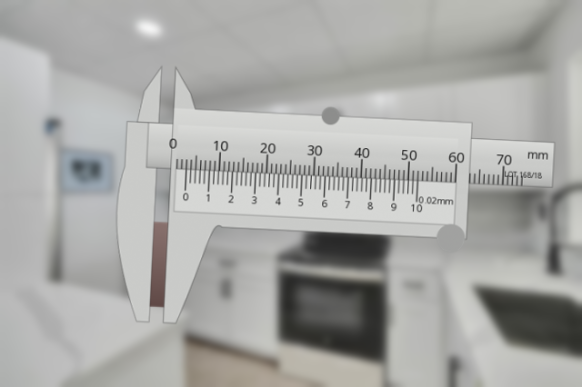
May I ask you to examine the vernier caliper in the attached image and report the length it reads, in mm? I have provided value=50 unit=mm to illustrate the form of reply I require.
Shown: value=3.0 unit=mm
